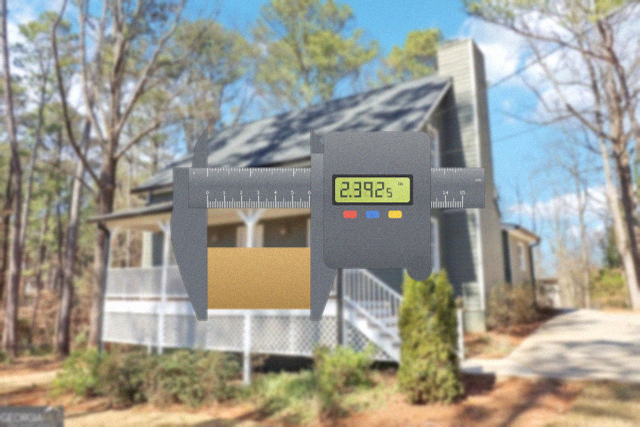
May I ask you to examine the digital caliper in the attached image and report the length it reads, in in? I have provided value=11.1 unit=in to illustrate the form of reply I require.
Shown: value=2.3925 unit=in
